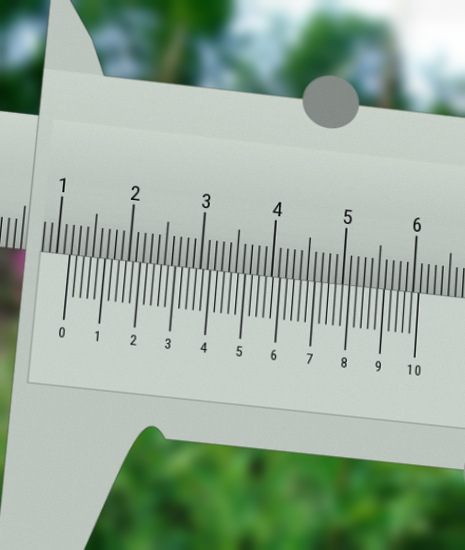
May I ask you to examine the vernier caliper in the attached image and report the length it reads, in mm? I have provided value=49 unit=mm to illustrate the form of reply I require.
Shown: value=11.8 unit=mm
